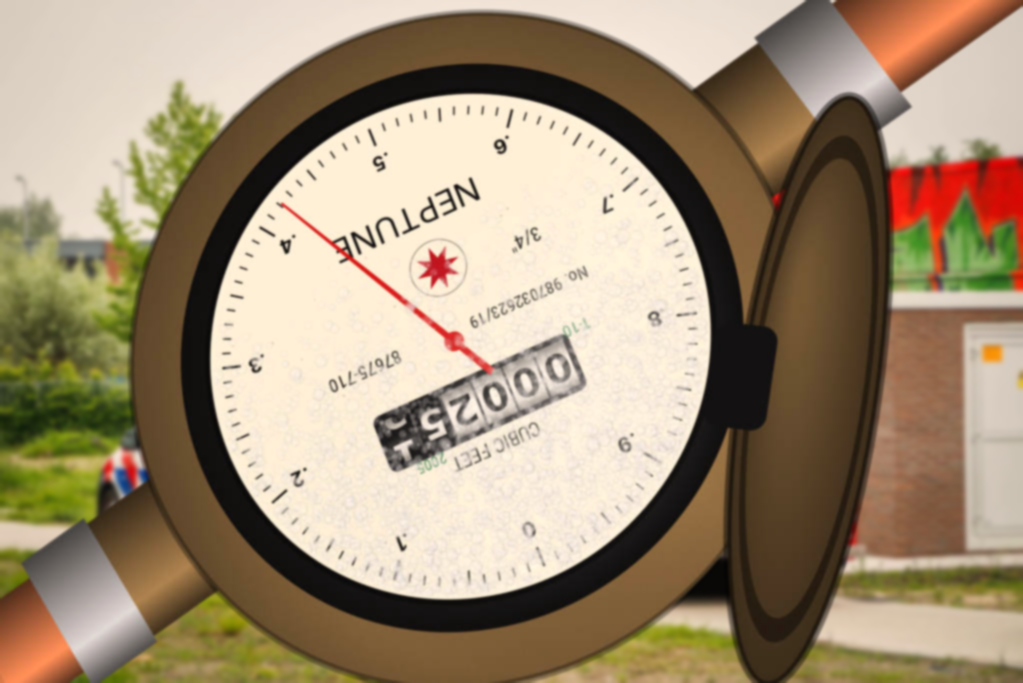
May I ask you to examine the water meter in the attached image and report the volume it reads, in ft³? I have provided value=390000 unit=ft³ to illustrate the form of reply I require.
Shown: value=251.42 unit=ft³
